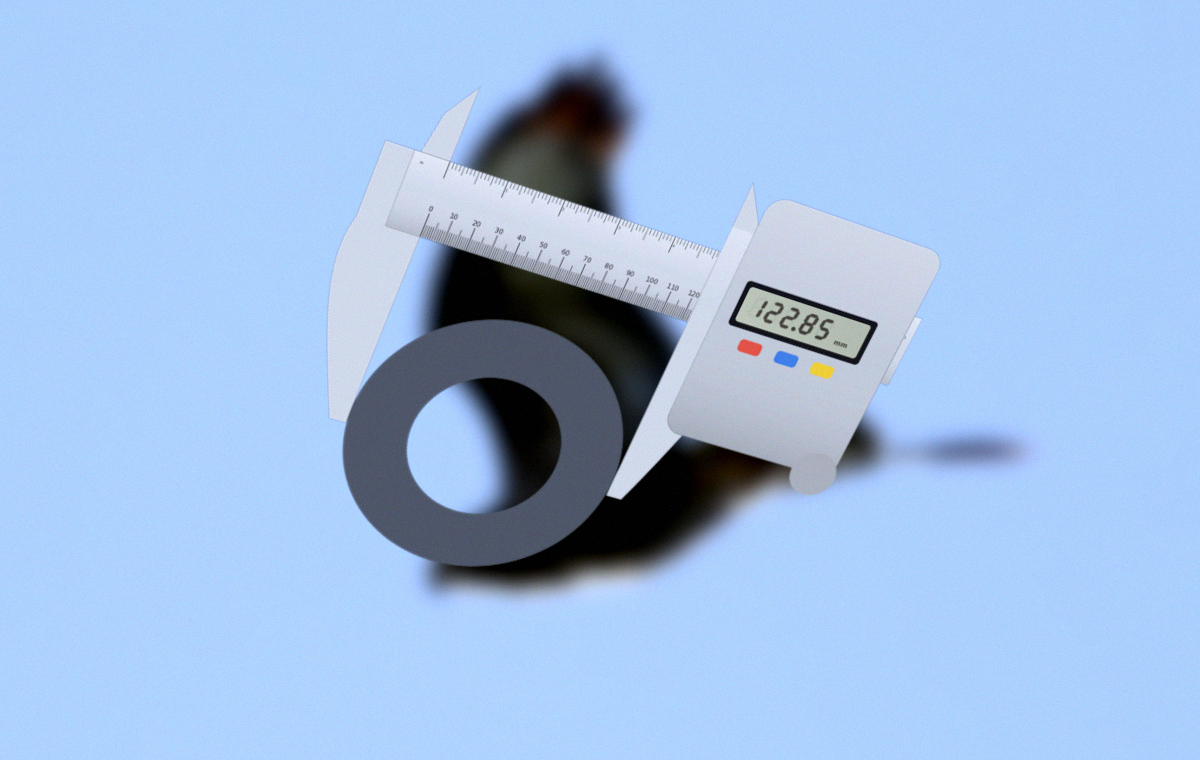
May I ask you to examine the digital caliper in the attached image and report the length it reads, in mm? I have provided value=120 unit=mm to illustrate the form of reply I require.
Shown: value=122.85 unit=mm
